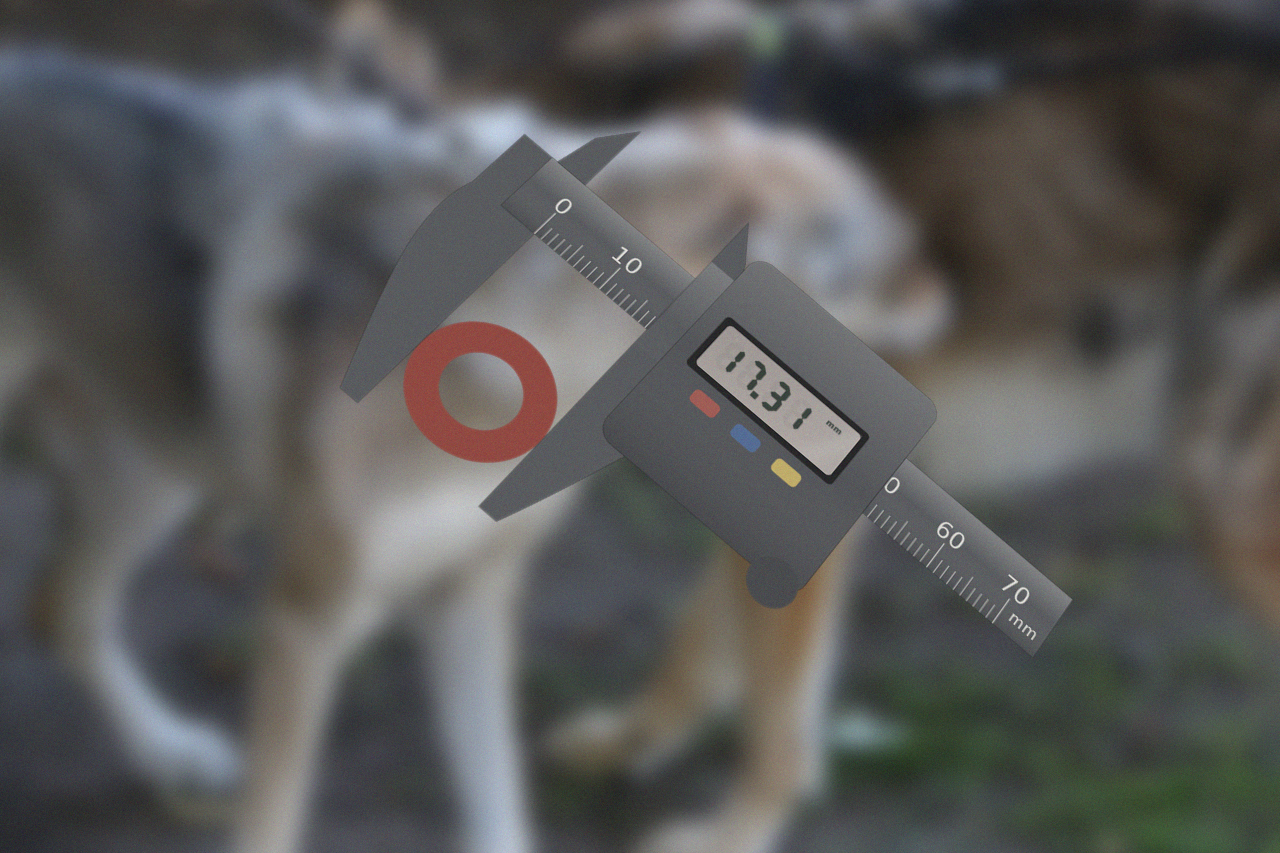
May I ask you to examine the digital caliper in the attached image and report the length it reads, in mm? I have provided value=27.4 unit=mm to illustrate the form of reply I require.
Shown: value=17.31 unit=mm
